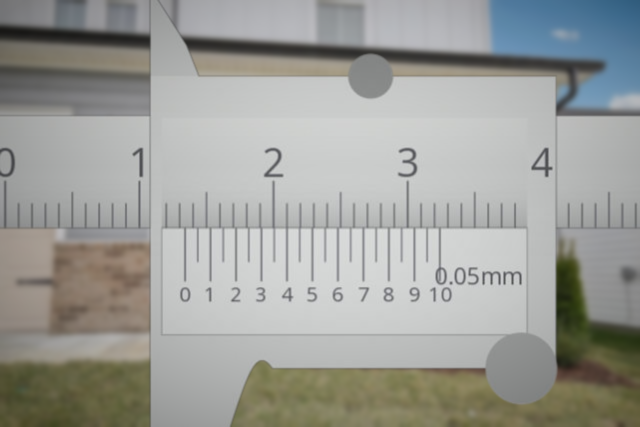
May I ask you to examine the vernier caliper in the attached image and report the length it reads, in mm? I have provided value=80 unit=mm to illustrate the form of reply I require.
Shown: value=13.4 unit=mm
